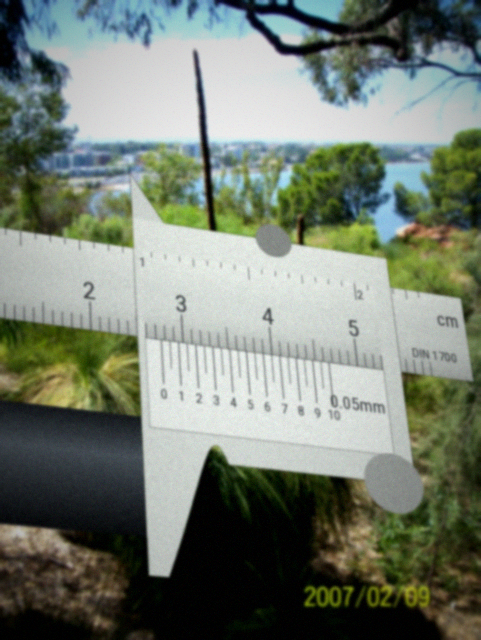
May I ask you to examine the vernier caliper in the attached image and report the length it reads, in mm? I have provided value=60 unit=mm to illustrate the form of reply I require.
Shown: value=27.6 unit=mm
